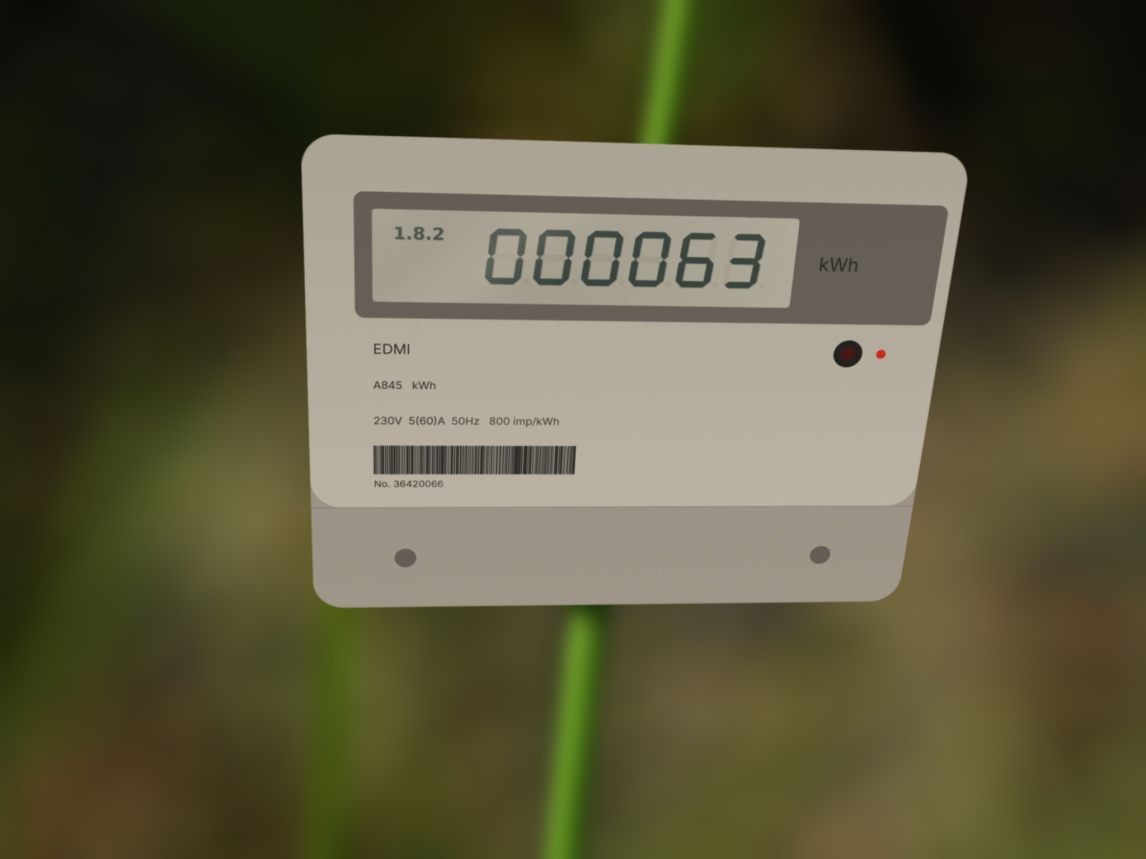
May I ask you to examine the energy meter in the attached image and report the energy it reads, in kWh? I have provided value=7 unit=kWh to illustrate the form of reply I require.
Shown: value=63 unit=kWh
